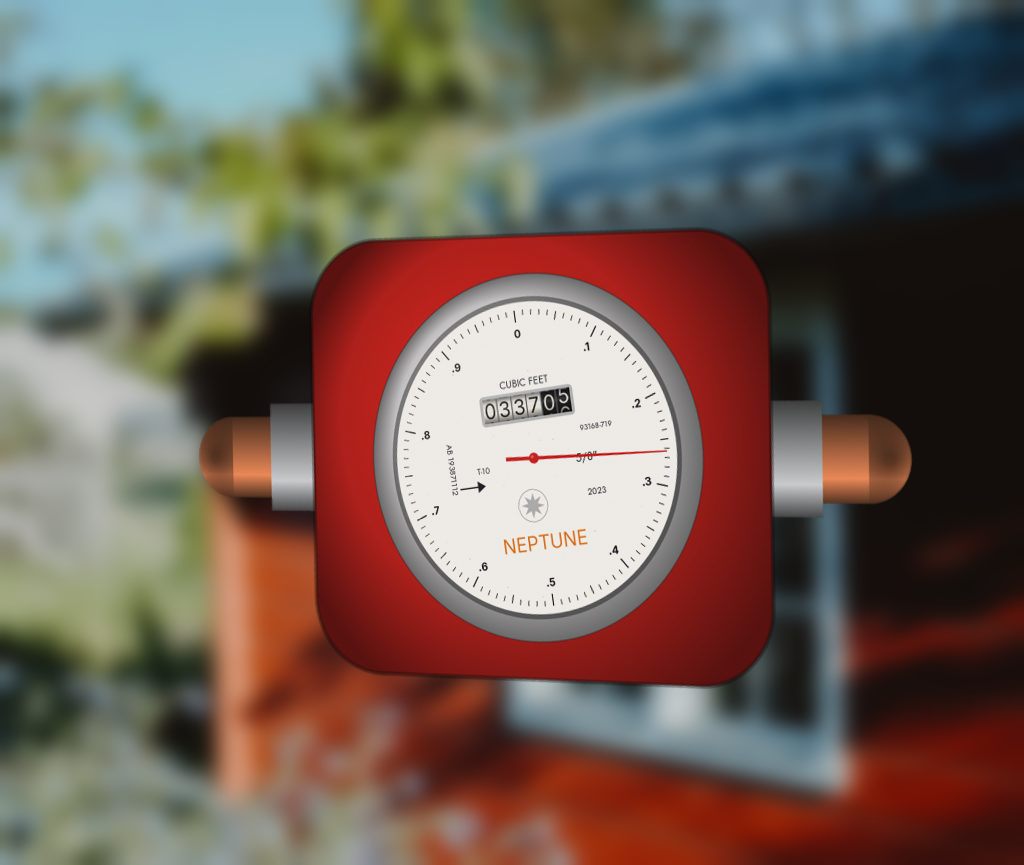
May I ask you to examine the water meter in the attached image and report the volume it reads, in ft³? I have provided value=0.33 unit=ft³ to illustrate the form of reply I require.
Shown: value=33705.26 unit=ft³
